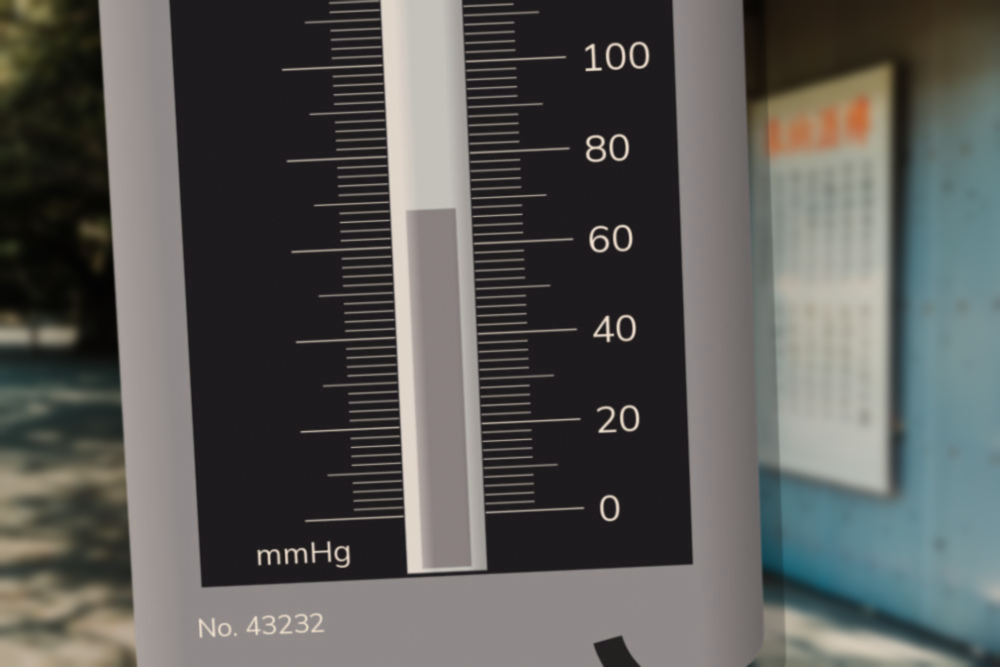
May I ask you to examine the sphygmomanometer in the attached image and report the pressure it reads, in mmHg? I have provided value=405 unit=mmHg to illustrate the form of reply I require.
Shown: value=68 unit=mmHg
